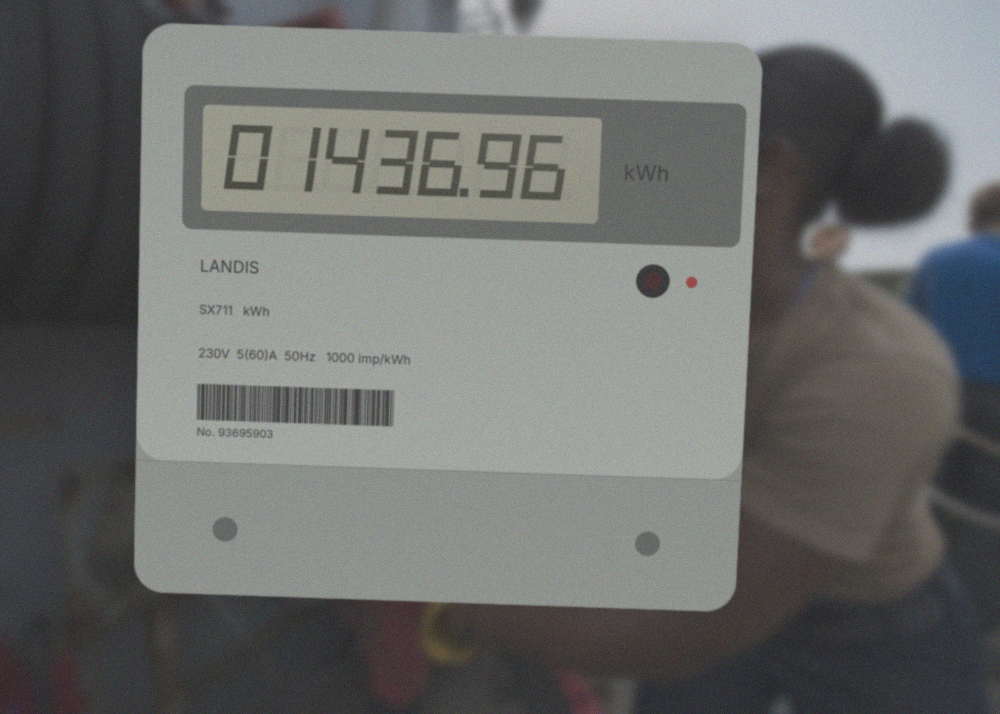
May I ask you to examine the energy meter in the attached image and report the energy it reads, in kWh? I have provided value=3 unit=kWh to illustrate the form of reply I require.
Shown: value=1436.96 unit=kWh
